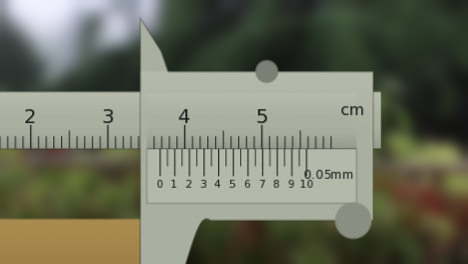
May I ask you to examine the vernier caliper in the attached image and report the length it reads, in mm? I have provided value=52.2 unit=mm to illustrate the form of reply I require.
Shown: value=36.8 unit=mm
